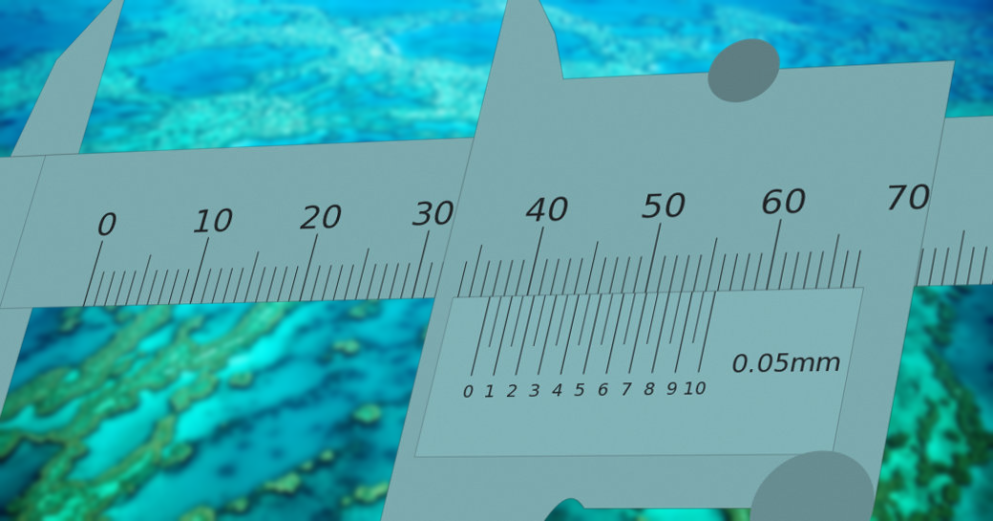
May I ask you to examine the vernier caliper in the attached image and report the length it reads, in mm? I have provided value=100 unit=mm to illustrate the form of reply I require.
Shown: value=36.8 unit=mm
